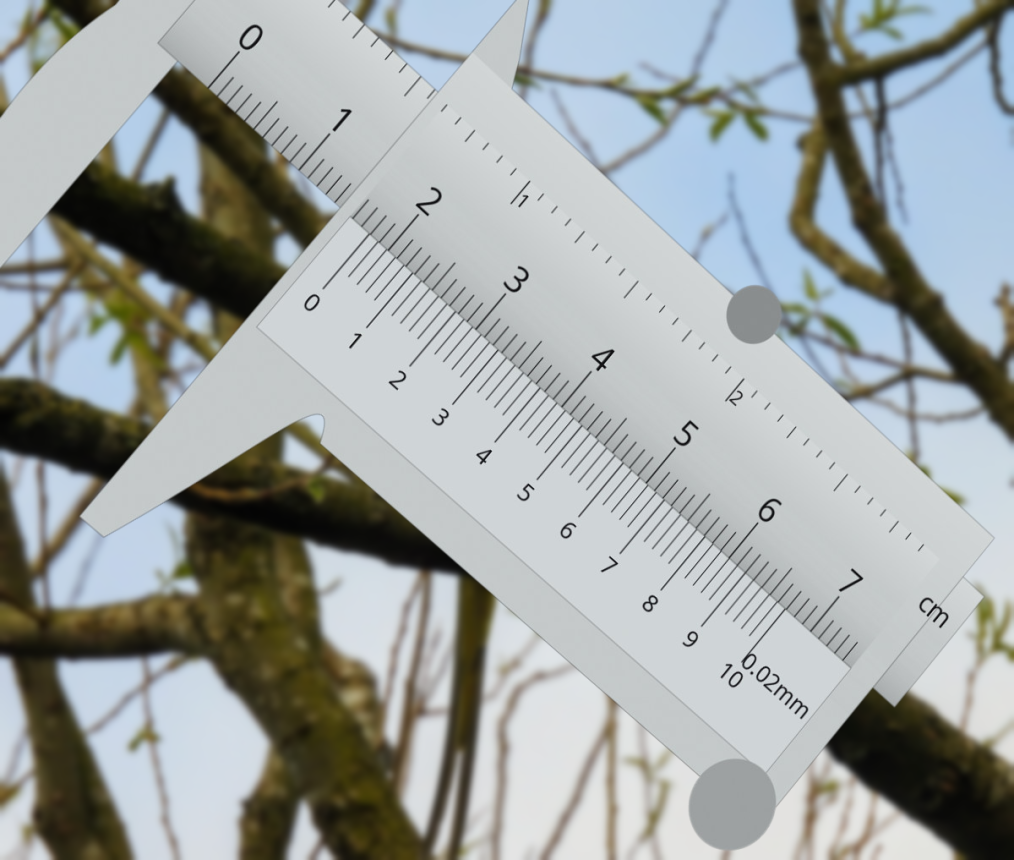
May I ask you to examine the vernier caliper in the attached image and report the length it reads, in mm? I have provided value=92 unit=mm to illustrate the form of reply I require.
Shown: value=17.9 unit=mm
